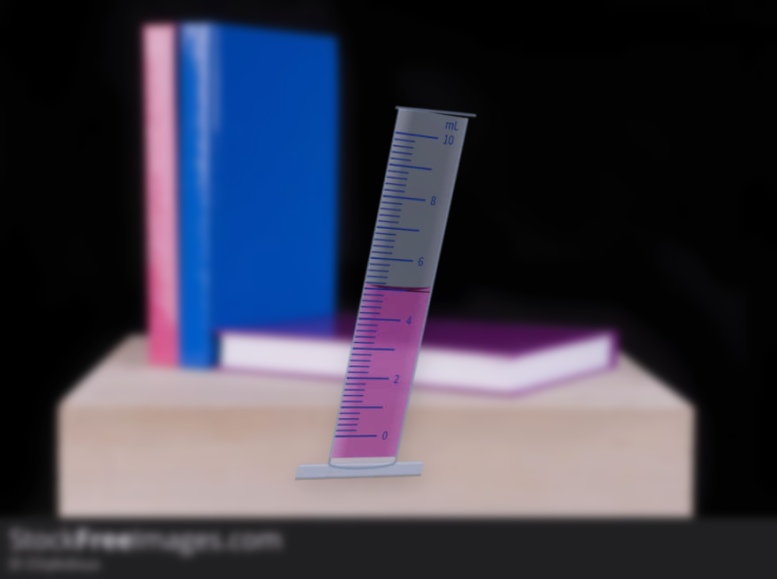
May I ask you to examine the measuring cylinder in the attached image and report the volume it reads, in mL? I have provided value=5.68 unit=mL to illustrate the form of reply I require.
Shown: value=5 unit=mL
